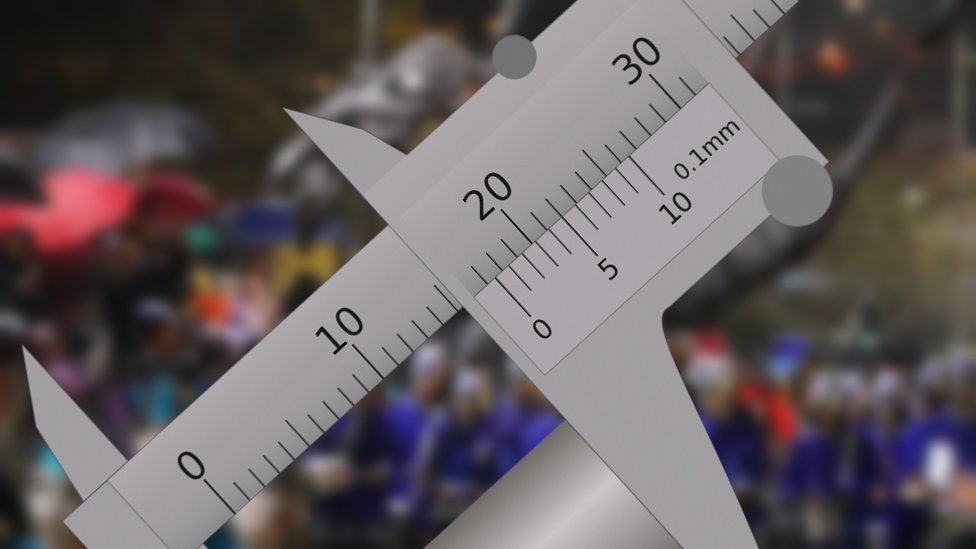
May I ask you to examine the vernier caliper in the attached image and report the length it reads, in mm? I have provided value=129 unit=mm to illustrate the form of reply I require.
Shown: value=17.5 unit=mm
